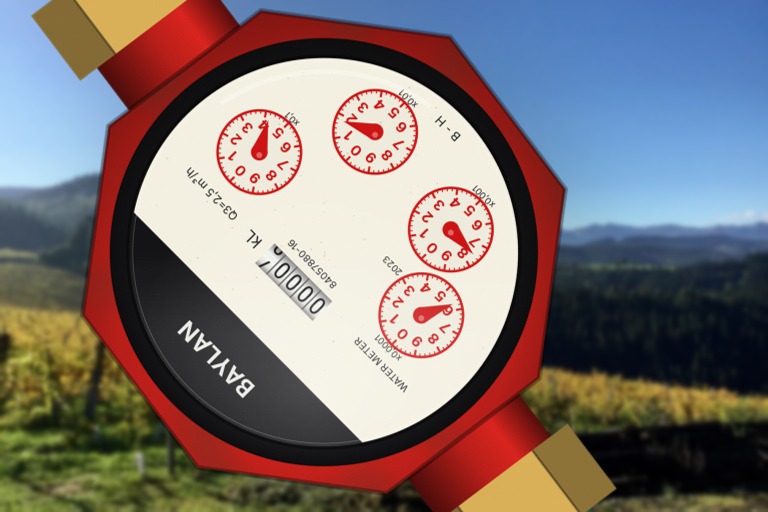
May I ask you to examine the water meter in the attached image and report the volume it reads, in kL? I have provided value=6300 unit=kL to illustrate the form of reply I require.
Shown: value=7.4175 unit=kL
